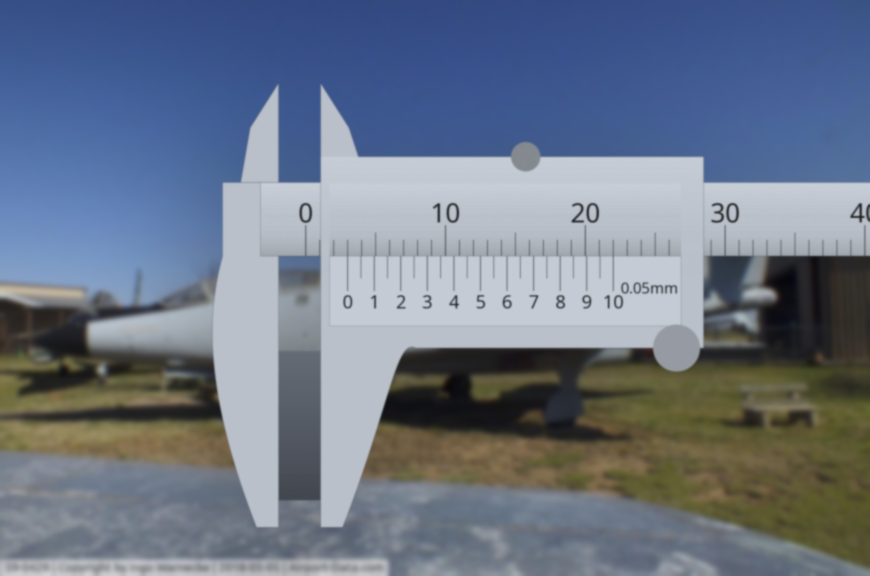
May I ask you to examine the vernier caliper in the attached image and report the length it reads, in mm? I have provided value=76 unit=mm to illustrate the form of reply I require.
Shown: value=3.0 unit=mm
